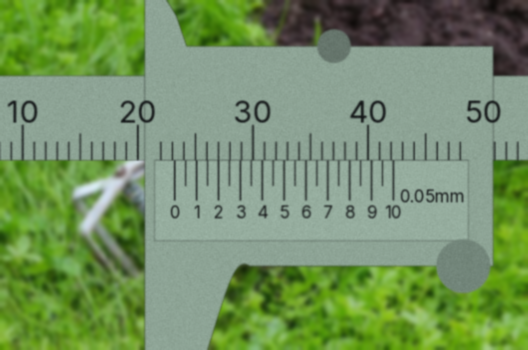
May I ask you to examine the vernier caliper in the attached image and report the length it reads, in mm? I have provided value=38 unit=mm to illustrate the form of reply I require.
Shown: value=23.2 unit=mm
